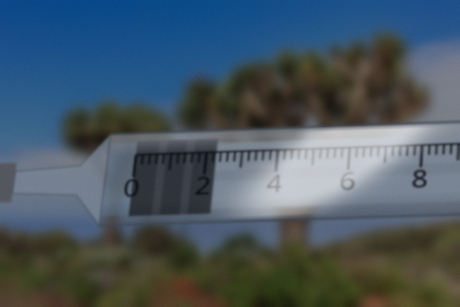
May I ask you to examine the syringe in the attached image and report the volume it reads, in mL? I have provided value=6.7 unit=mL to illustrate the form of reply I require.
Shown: value=0 unit=mL
